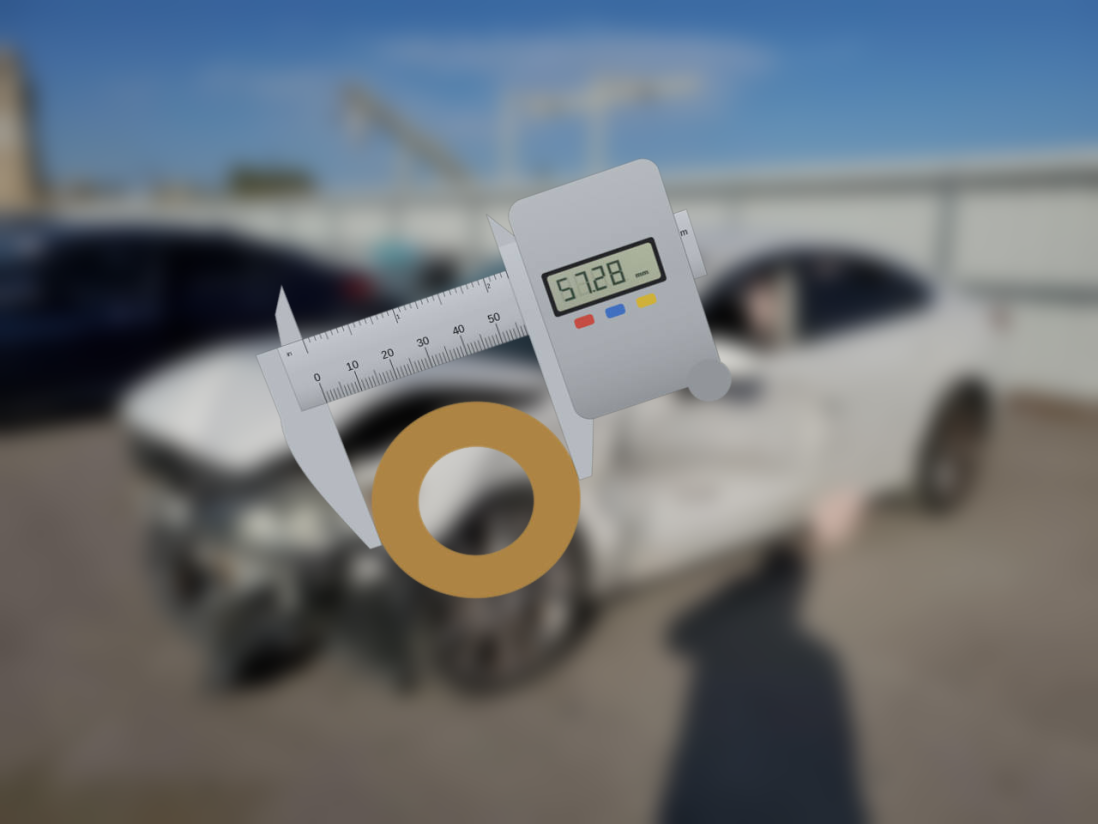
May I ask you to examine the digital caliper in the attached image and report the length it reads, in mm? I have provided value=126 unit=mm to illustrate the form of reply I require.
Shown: value=57.28 unit=mm
